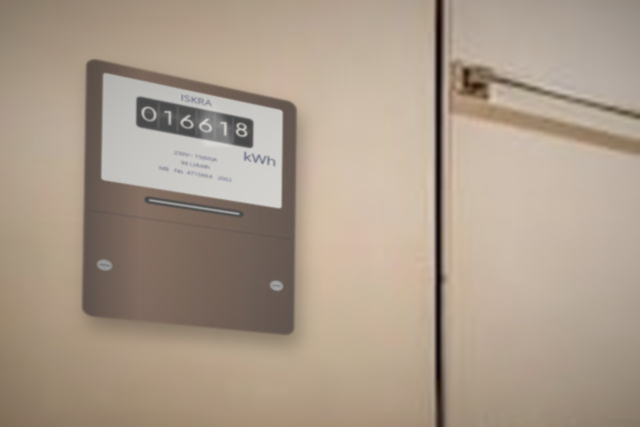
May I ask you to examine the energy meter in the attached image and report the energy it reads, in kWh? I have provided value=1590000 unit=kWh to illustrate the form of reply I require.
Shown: value=16618 unit=kWh
